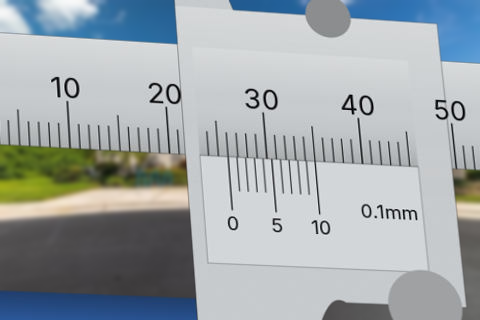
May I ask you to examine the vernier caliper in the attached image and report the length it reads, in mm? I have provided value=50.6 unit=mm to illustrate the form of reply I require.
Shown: value=26.0 unit=mm
